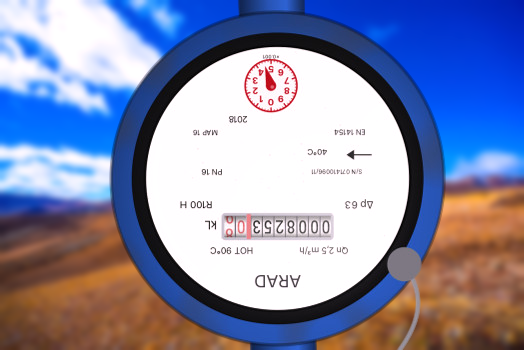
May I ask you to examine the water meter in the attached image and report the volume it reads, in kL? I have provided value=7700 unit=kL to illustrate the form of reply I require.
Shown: value=8253.084 unit=kL
